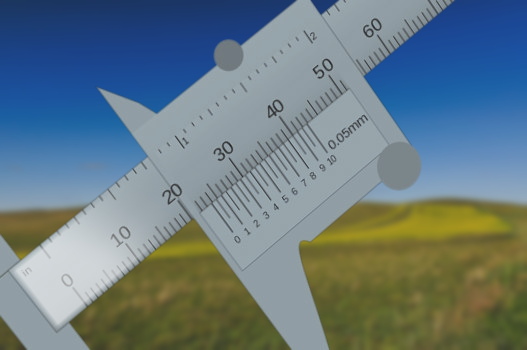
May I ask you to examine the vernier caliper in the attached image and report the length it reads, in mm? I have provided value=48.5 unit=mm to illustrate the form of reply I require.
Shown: value=23.8 unit=mm
